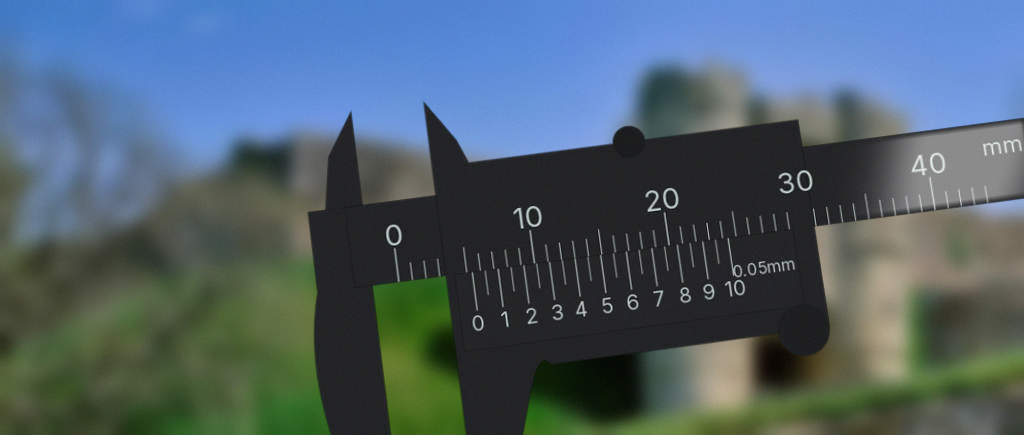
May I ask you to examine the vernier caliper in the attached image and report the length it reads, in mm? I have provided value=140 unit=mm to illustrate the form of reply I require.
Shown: value=5.4 unit=mm
